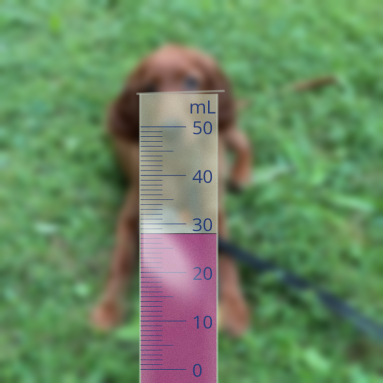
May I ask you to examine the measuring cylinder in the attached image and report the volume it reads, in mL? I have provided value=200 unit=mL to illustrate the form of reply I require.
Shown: value=28 unit=mL
